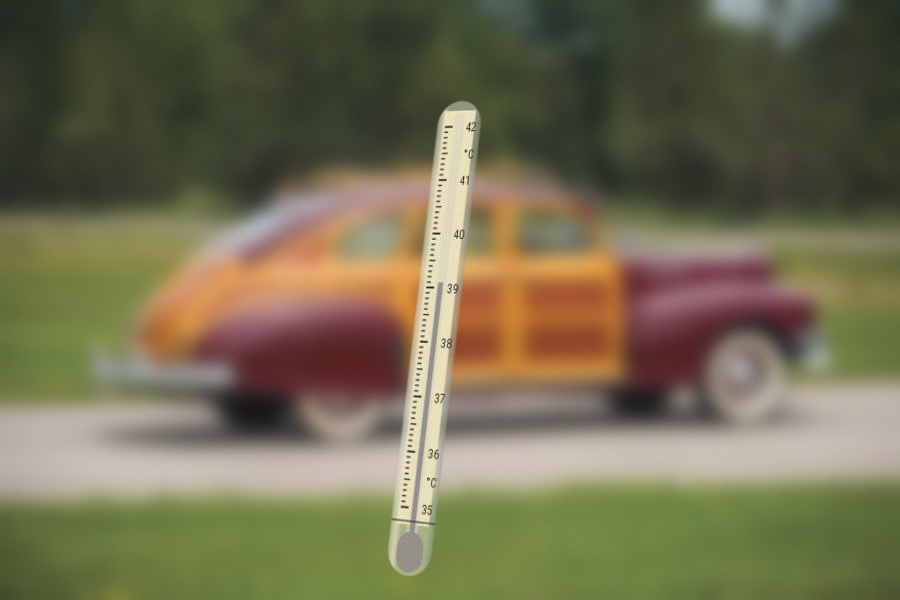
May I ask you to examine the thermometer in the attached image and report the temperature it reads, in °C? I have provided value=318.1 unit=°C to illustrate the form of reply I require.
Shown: value=39.1 unit=°C
